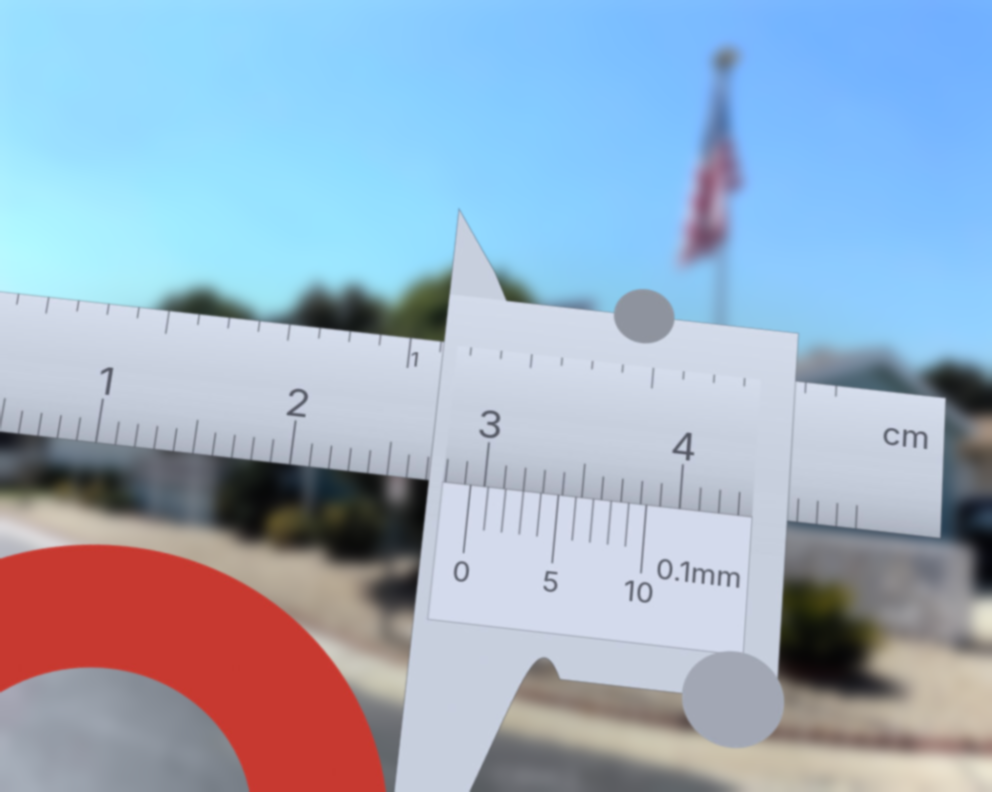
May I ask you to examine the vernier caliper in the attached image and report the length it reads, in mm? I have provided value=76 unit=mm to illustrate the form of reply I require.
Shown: value=29.3 unit=mm
